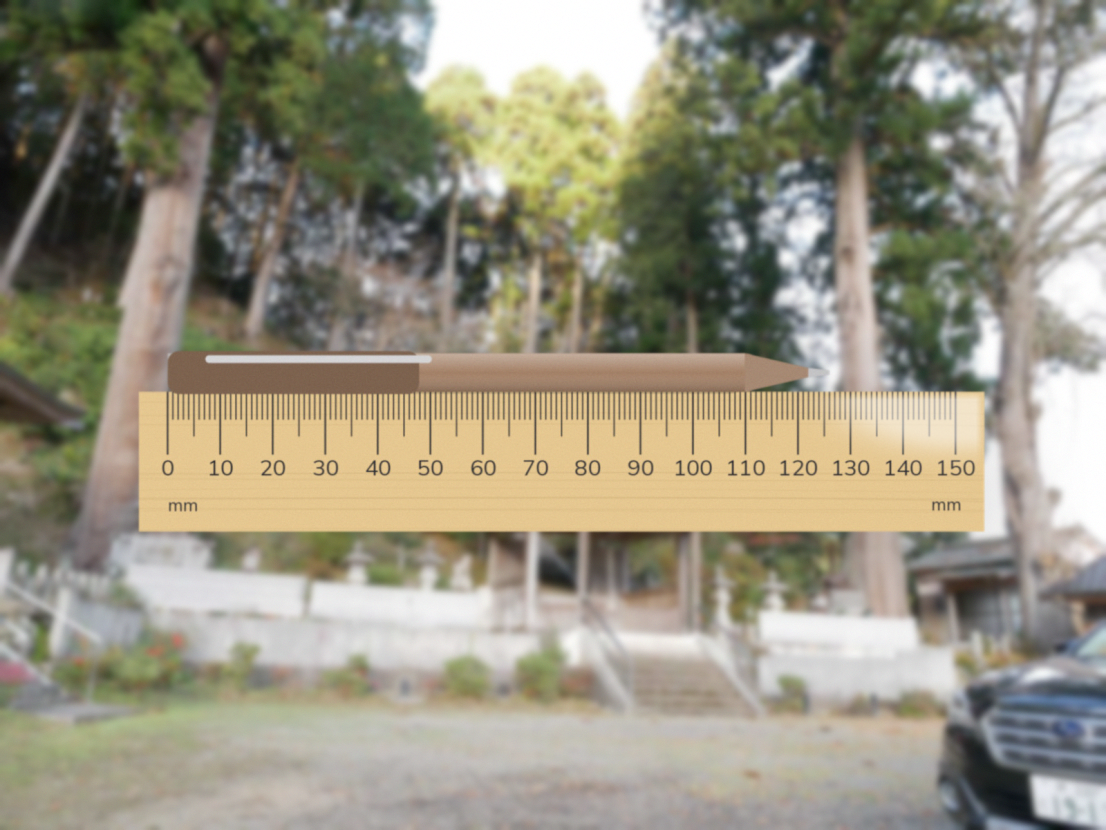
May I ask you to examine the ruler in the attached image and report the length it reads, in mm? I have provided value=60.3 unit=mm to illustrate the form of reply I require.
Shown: value=126 unit=mm
